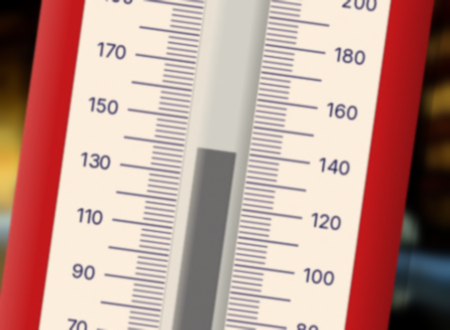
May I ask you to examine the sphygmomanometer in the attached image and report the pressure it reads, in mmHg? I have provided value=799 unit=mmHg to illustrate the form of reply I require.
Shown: value=140 unit=mmHg
